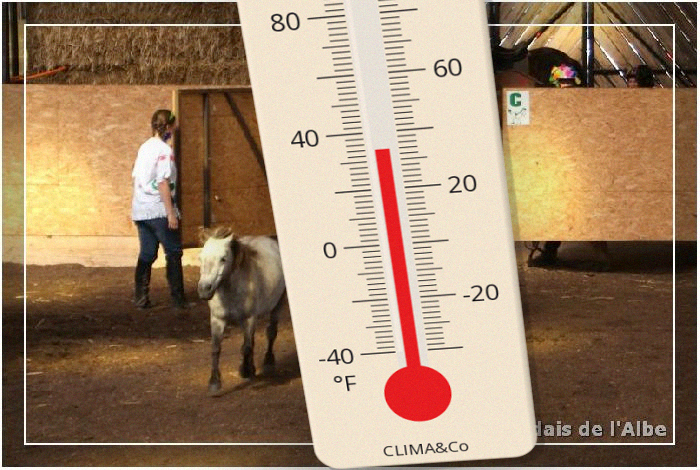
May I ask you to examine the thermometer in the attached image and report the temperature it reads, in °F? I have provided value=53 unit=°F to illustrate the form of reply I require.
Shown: value=34 unit=°F
